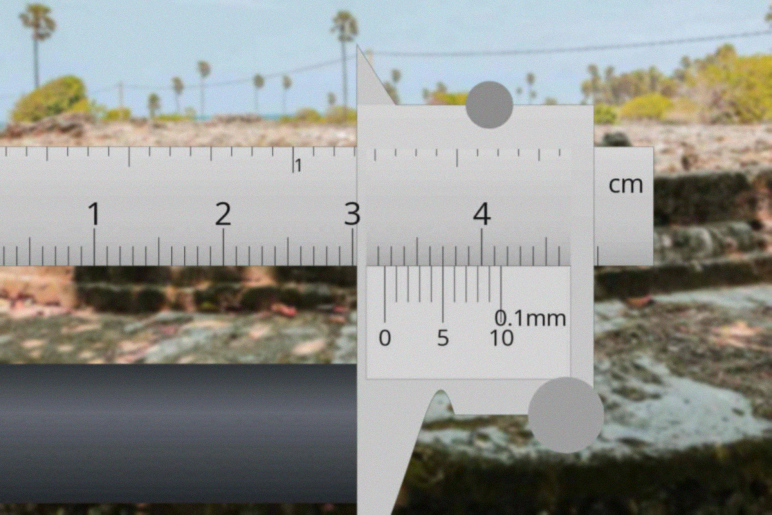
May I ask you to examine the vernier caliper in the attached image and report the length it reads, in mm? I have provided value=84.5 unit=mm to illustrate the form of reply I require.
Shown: value=32.5 unit=mm
